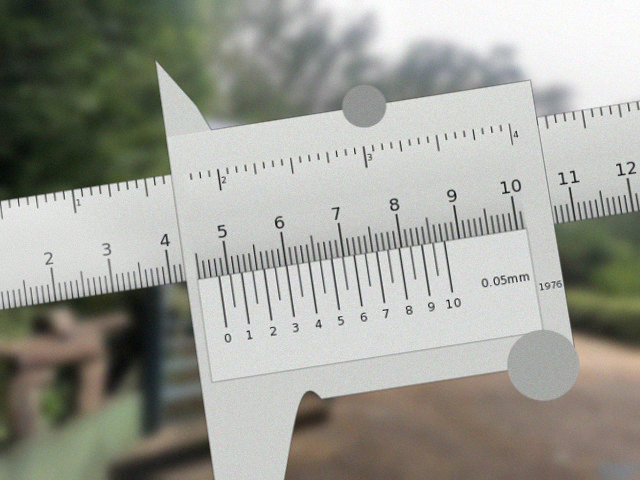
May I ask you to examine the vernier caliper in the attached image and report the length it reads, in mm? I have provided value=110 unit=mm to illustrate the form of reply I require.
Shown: value=48.4 unit=mm
